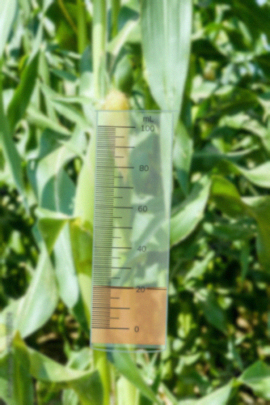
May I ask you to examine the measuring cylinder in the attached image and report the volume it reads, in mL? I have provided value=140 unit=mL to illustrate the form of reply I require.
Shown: value=20 unit=mL
